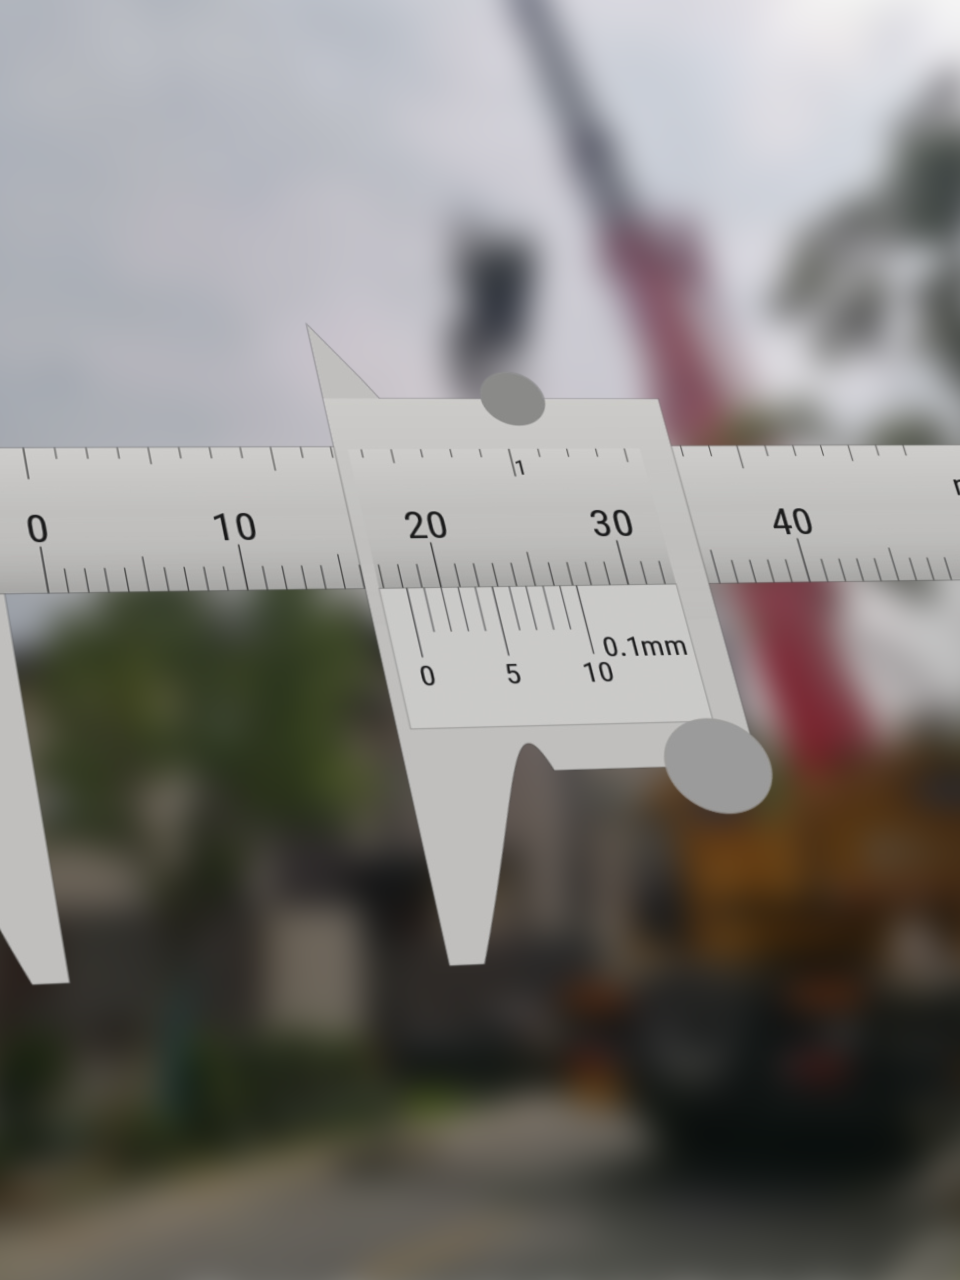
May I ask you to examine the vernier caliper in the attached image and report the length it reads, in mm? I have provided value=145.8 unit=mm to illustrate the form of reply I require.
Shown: value=18.2 unit=mm
